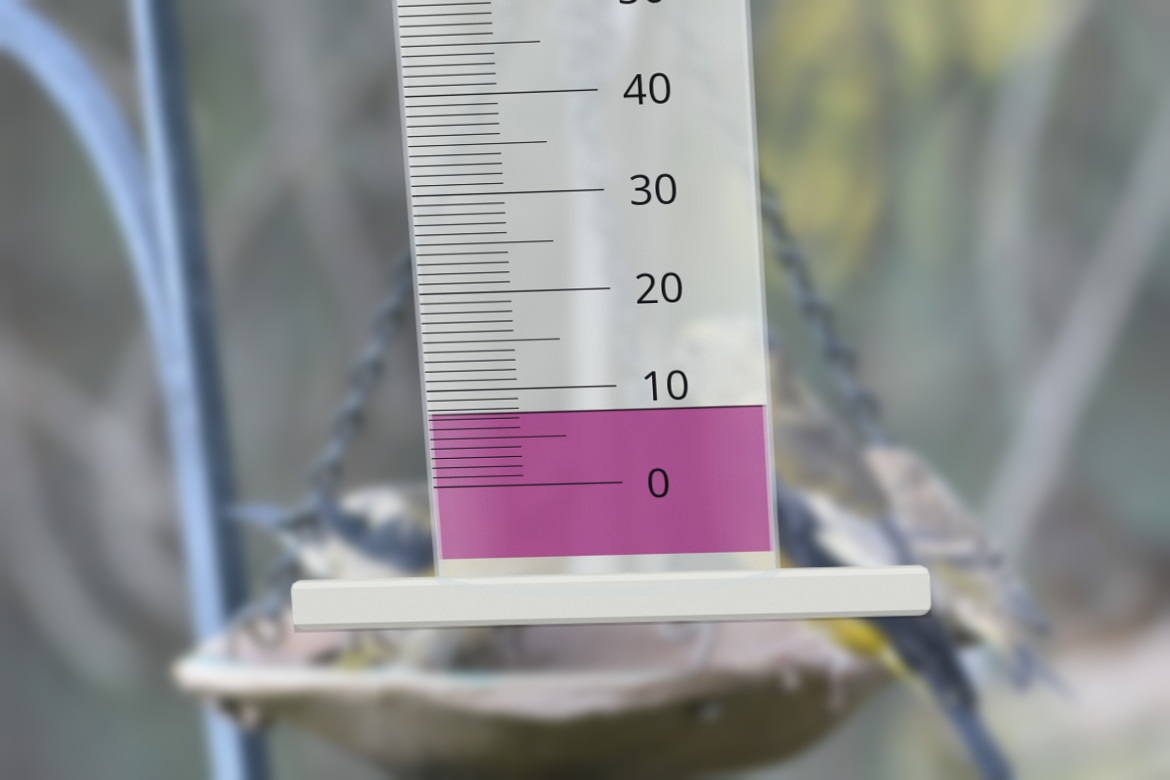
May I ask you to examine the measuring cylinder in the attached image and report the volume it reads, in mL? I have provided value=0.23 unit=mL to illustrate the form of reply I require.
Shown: value=7.5 unit=mL
